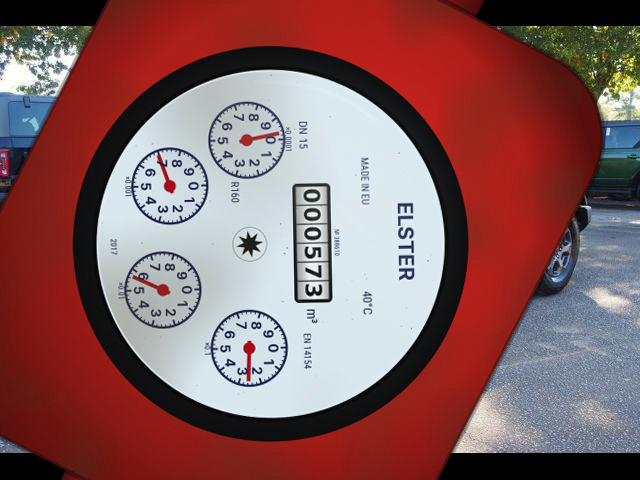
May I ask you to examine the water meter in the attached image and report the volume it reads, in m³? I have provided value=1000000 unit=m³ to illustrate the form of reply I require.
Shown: value=573.2569 unit=m³
